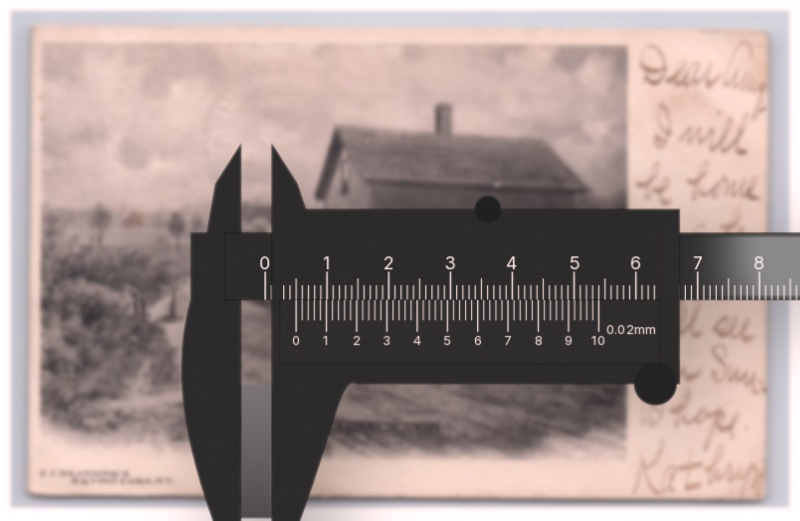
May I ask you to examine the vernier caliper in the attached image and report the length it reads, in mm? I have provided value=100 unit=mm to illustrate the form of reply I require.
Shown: value=5.0 unit=mm
